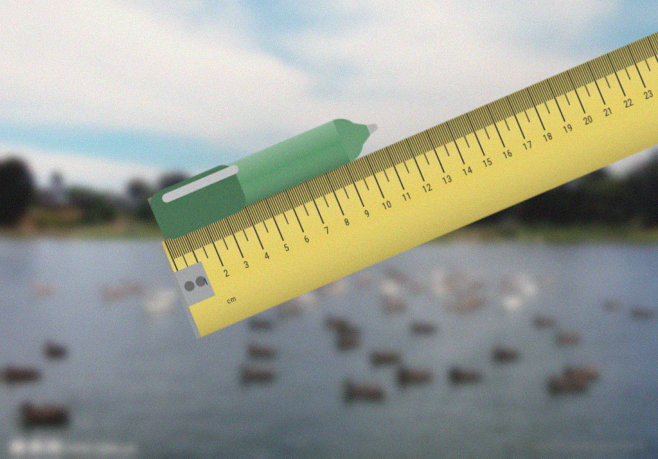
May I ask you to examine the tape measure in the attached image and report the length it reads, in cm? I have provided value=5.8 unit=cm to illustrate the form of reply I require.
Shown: value=11 unit=cm
